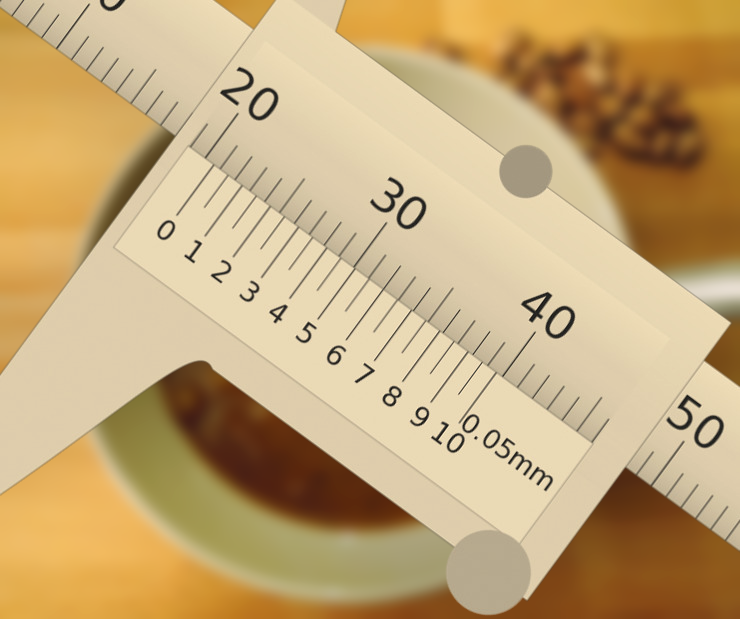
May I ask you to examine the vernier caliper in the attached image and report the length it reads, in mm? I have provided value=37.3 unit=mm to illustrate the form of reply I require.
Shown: value=20.6 unit=mm
